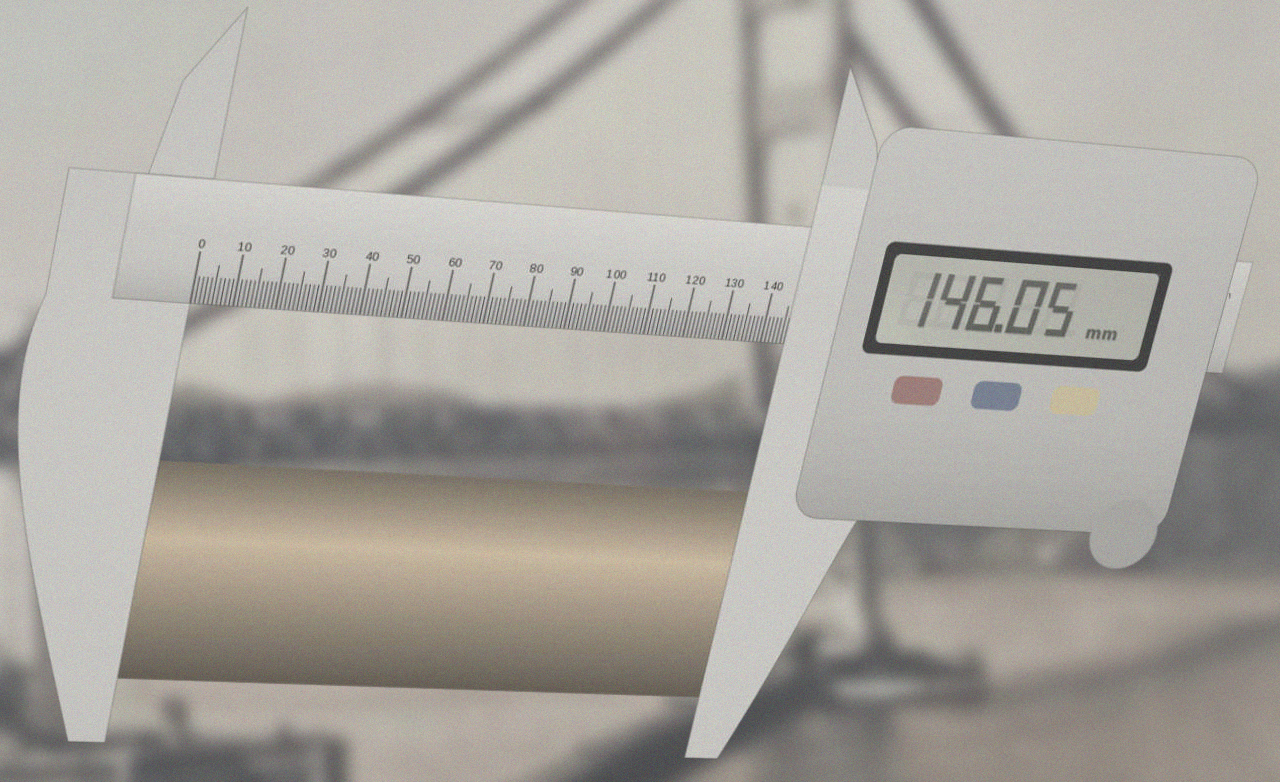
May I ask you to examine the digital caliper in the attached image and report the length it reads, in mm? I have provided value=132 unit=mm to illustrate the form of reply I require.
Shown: value=146.05 unit=mm
